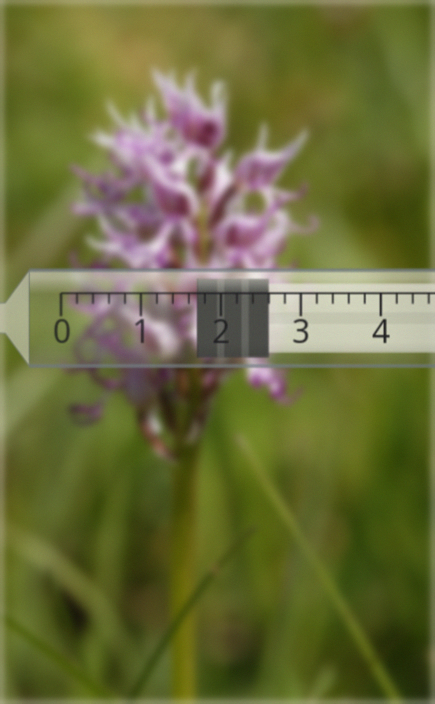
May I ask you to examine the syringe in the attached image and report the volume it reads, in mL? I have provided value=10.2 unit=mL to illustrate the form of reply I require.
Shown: value=1.7 unit=mL
